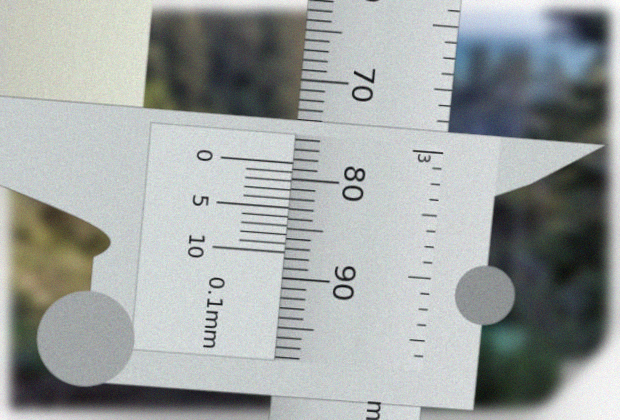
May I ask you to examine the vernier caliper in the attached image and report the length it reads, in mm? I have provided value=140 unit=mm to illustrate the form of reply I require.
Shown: value=78.4 unit=mm
